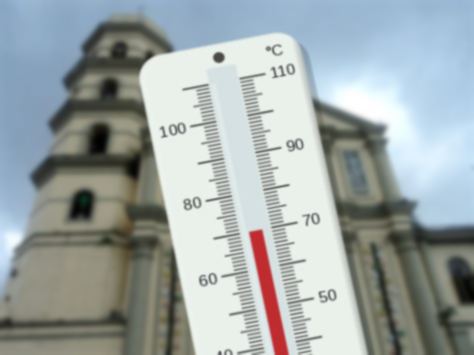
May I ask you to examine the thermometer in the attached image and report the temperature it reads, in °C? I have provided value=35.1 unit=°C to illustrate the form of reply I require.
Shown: value=70 unit=°C
